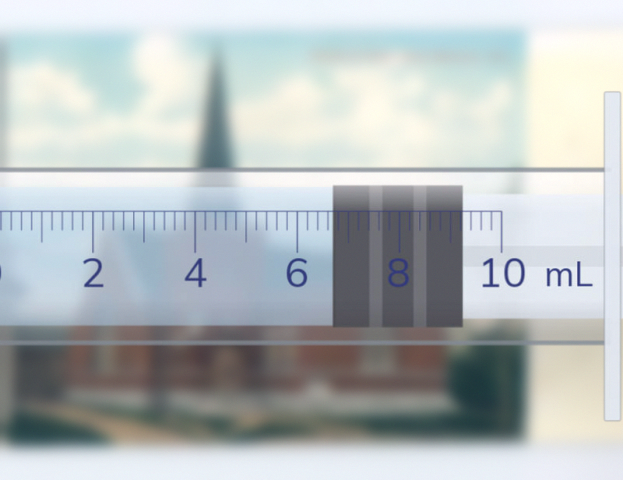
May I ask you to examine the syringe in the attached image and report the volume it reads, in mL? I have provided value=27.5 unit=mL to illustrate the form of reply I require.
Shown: value=6.7 unit=mL
